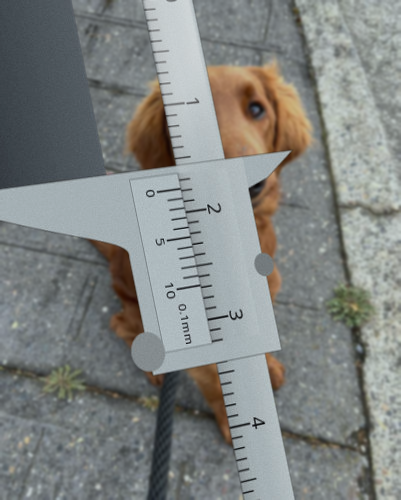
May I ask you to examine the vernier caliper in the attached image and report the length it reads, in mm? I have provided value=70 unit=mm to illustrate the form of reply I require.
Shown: value=17.8 unit=mm
